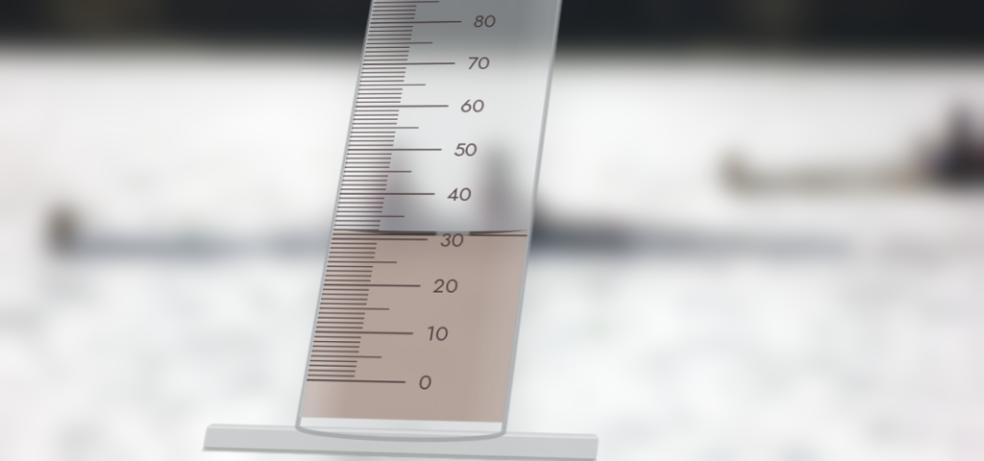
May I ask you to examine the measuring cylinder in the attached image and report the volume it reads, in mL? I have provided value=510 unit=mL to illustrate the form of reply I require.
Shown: value=31 unit=mL
